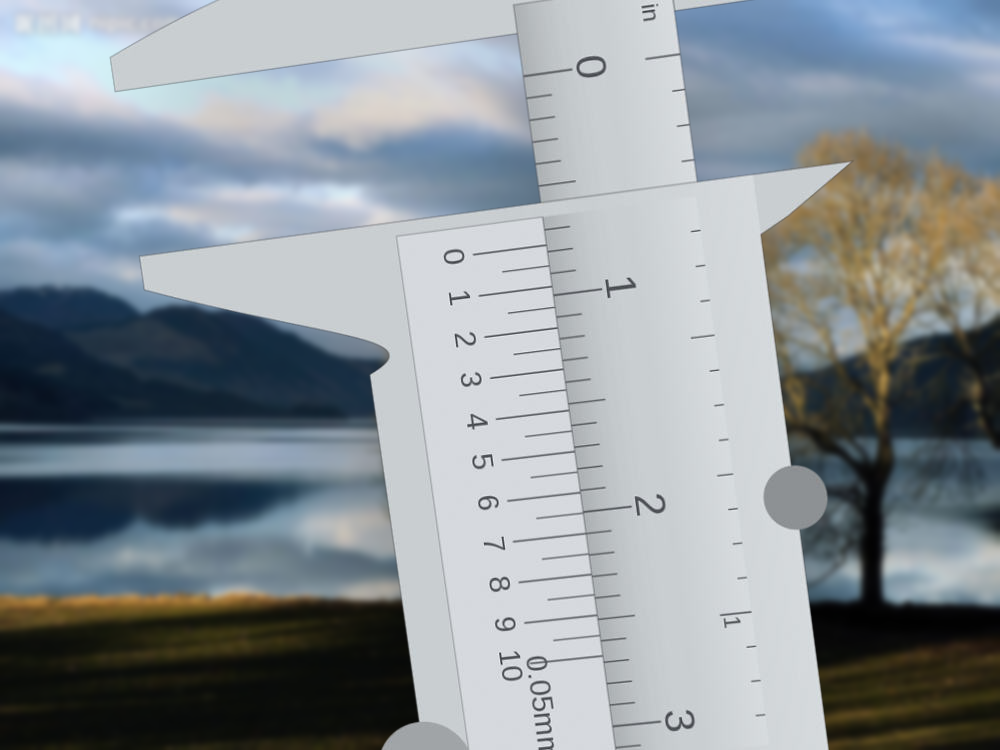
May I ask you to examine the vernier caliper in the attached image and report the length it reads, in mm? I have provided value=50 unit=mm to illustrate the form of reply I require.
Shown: value=7.7 unit=mm
